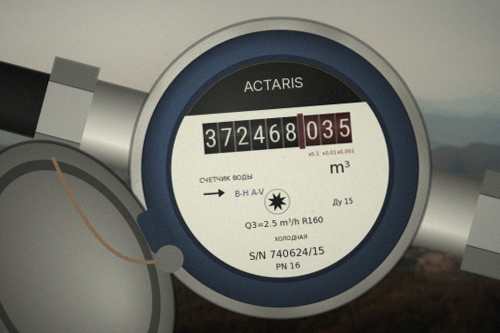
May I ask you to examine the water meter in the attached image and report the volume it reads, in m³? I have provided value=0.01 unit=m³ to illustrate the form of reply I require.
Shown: value=372468.035 unit=m³
